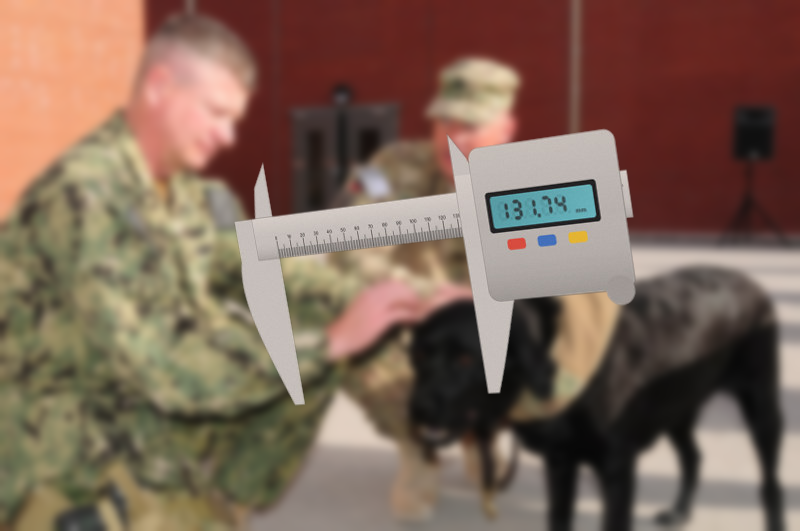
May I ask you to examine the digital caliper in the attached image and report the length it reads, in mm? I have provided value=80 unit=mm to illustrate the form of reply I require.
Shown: value=131.74 unit=mm
